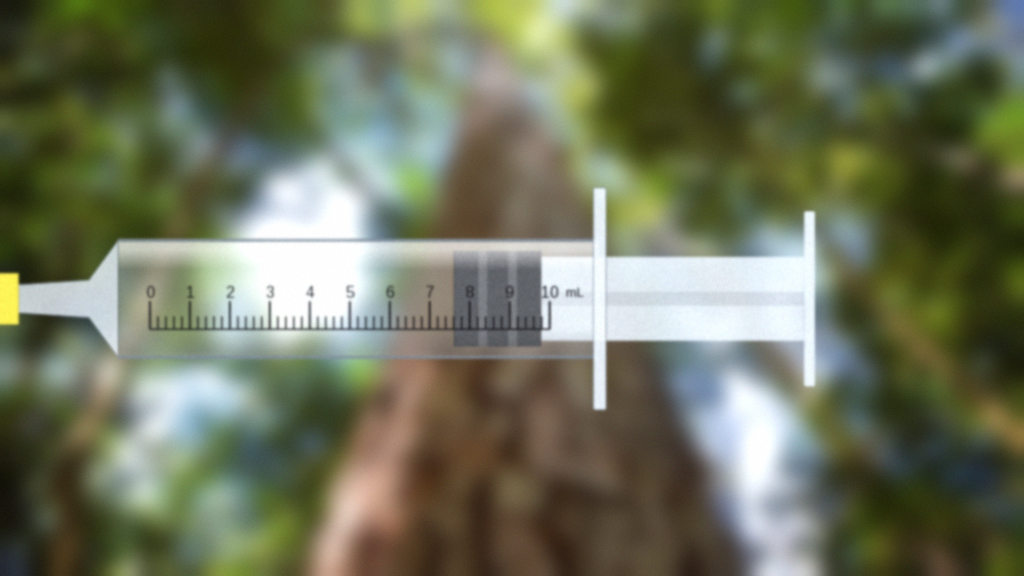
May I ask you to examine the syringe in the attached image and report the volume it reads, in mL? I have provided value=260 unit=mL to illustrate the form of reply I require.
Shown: value=7.6 unit=mL
